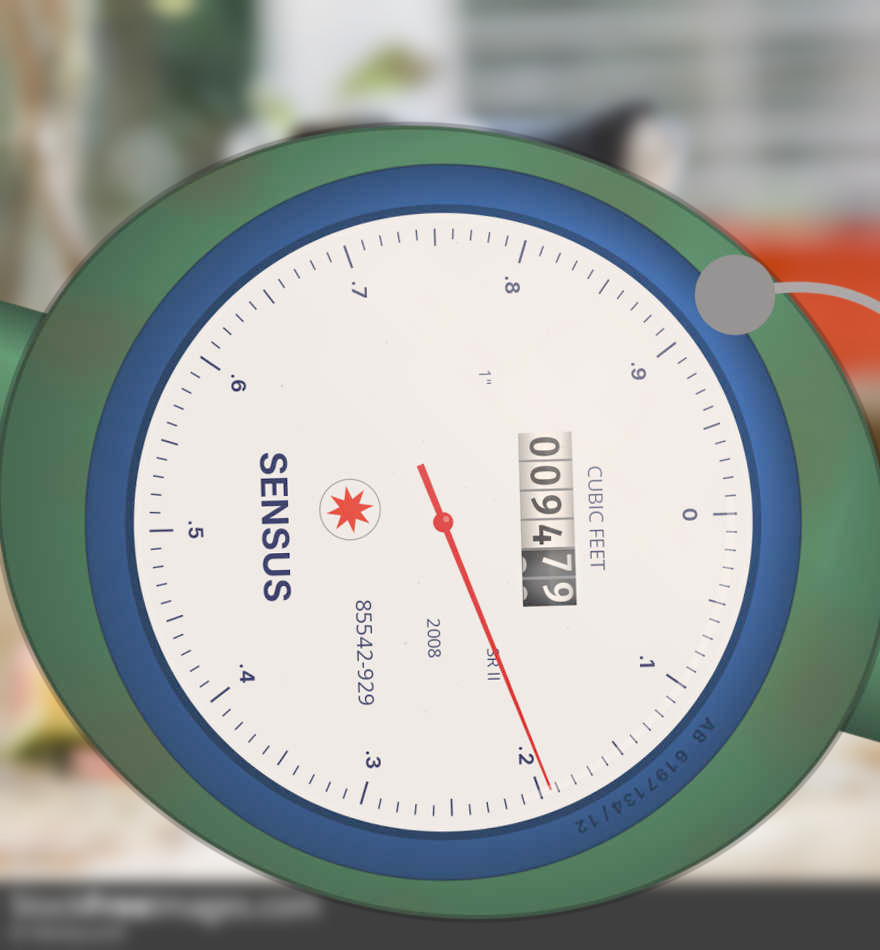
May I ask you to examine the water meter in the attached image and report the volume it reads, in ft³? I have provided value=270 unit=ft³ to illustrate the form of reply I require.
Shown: value=9479.19 unit=ft³
